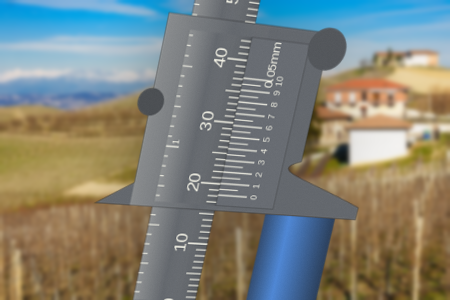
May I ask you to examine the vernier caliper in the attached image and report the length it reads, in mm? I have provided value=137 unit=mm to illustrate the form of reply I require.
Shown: value=18.2 unit=mm
